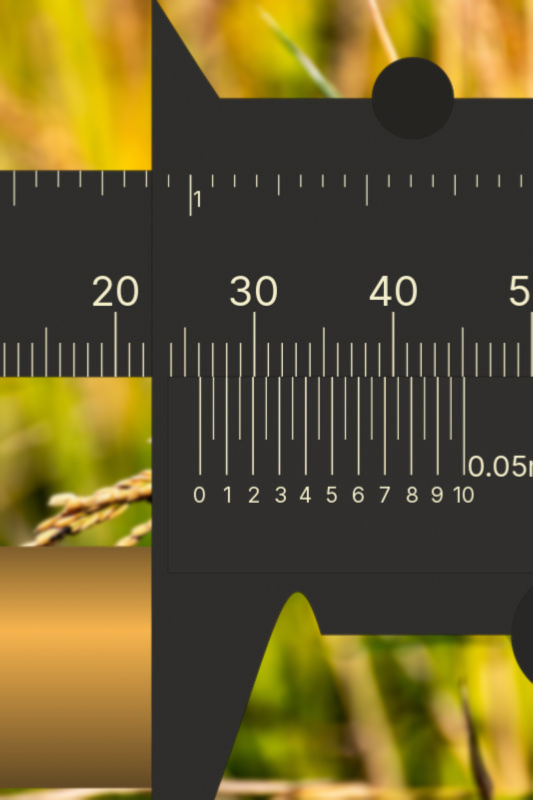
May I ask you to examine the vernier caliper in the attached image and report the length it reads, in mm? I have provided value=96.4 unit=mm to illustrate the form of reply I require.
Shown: value=26.1 unit=mm
